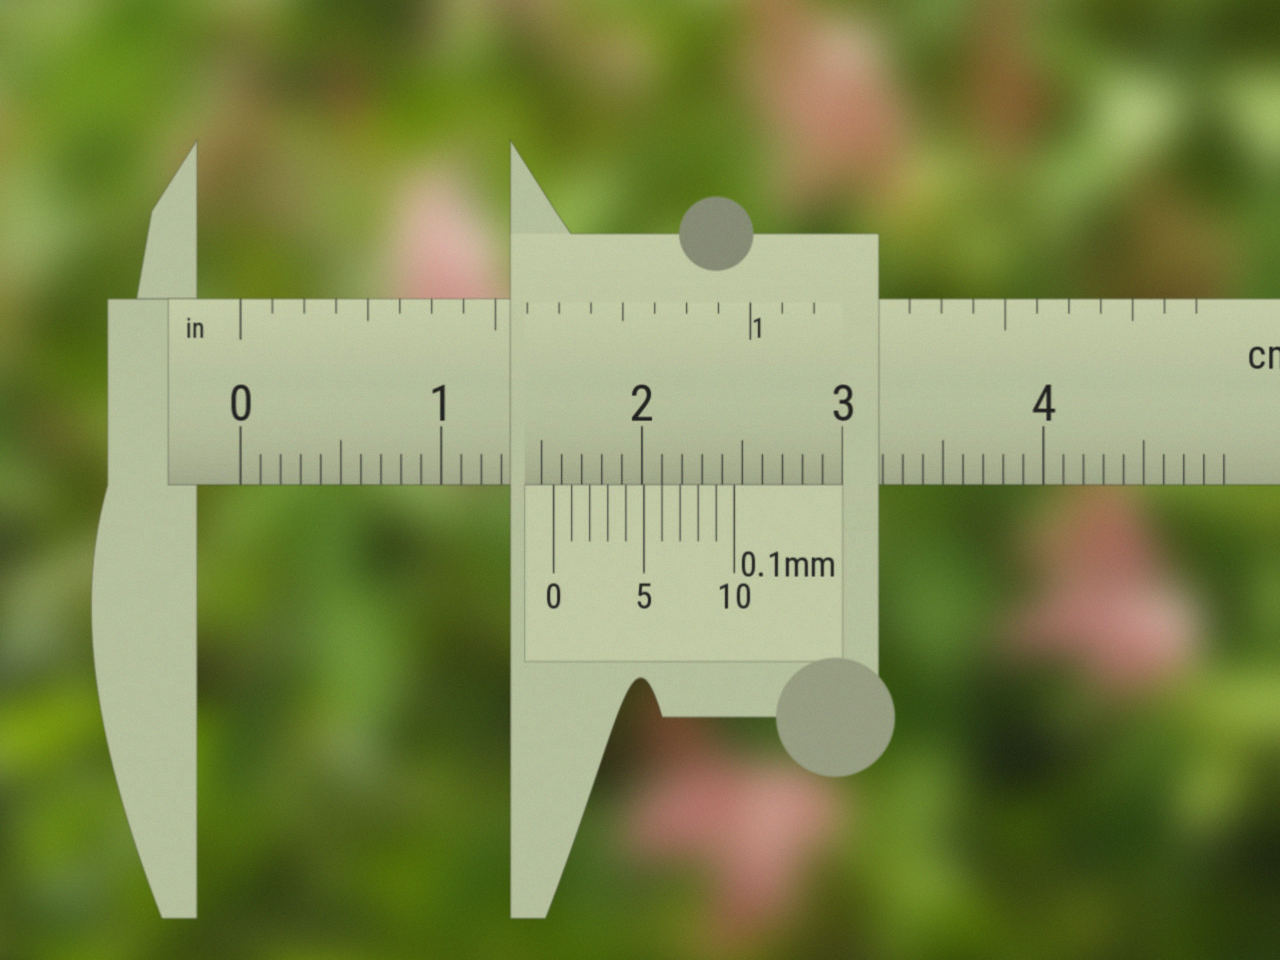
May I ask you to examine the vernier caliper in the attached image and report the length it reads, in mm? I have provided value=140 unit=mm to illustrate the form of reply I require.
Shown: value=15.6 unit=mm
